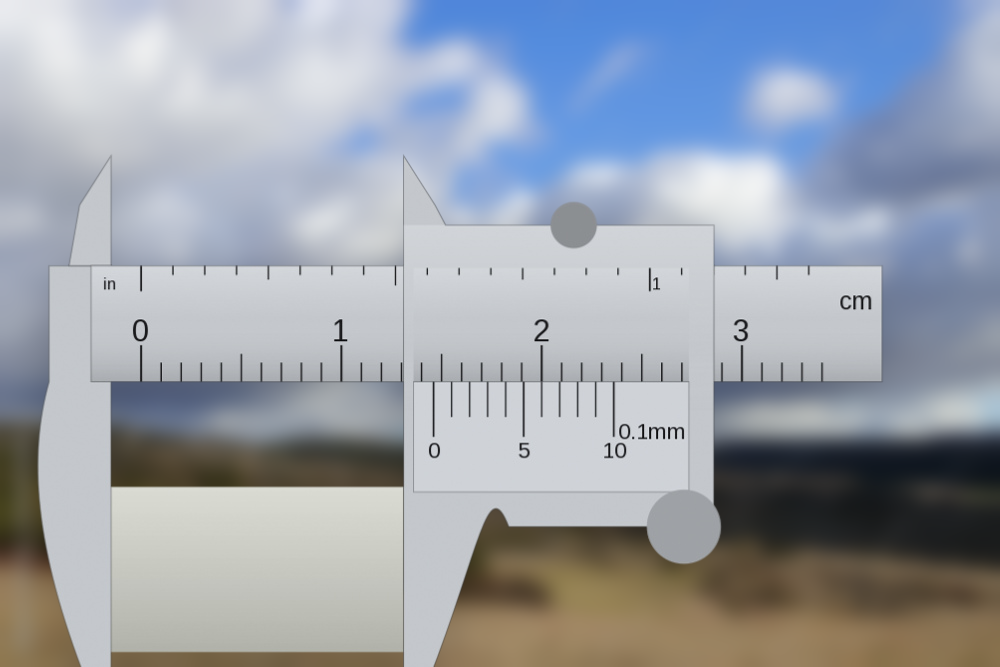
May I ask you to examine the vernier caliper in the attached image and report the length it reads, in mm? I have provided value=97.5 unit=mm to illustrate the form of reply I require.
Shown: value=14.6 unit=mm
